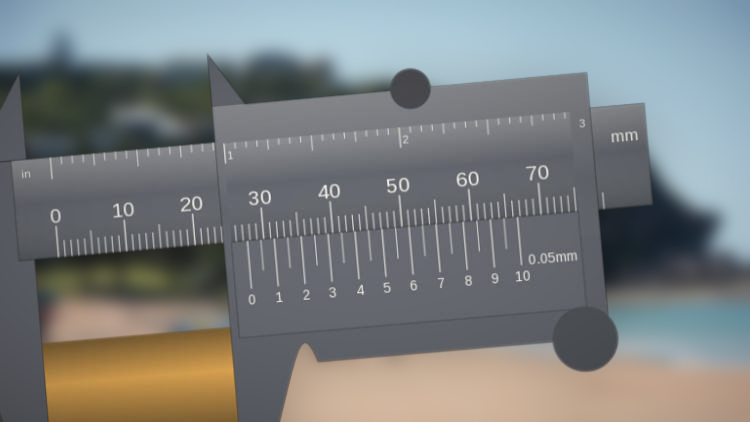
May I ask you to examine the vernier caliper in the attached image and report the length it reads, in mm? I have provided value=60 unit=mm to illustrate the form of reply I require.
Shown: value=27.6 unit=mm
